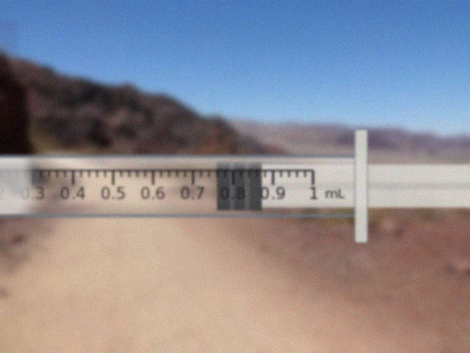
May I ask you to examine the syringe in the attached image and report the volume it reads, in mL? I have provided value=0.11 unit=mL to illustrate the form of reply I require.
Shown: value=0.76 unit=mL
